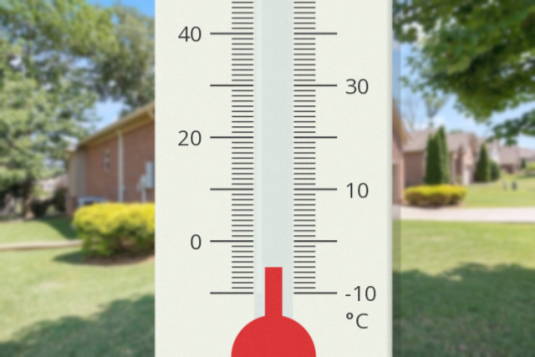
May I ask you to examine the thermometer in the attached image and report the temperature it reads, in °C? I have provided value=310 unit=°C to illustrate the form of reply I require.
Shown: value=-5 unit=°C
